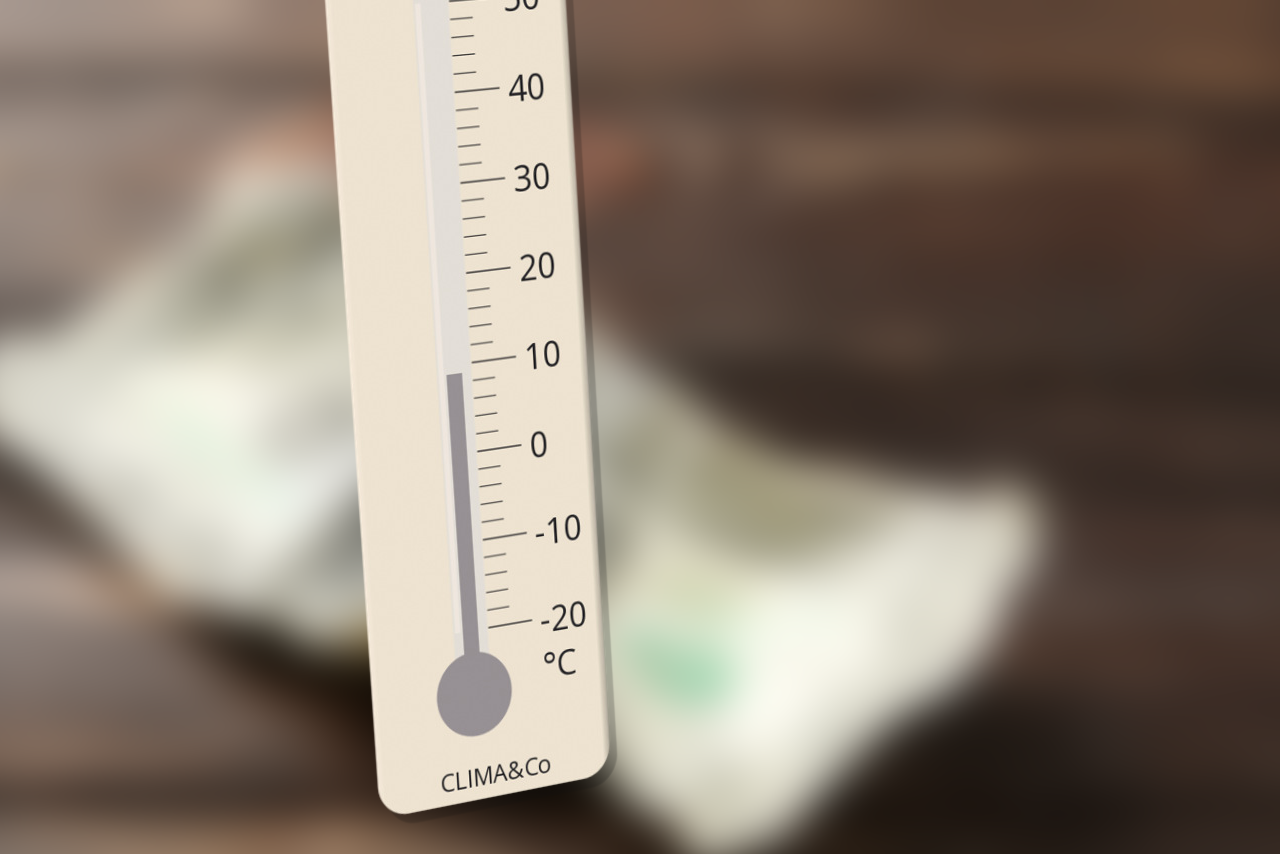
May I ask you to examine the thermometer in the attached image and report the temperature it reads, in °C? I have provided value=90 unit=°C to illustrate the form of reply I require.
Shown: value=9 unit=°C
